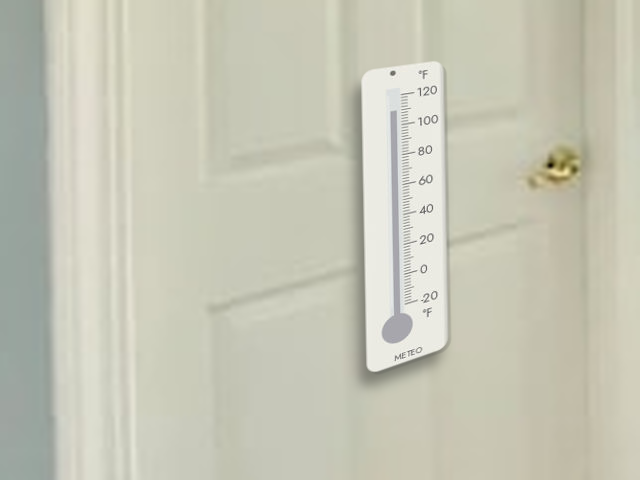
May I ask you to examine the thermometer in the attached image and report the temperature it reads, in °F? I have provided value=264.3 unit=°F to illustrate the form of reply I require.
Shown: value=110 unit=°F
